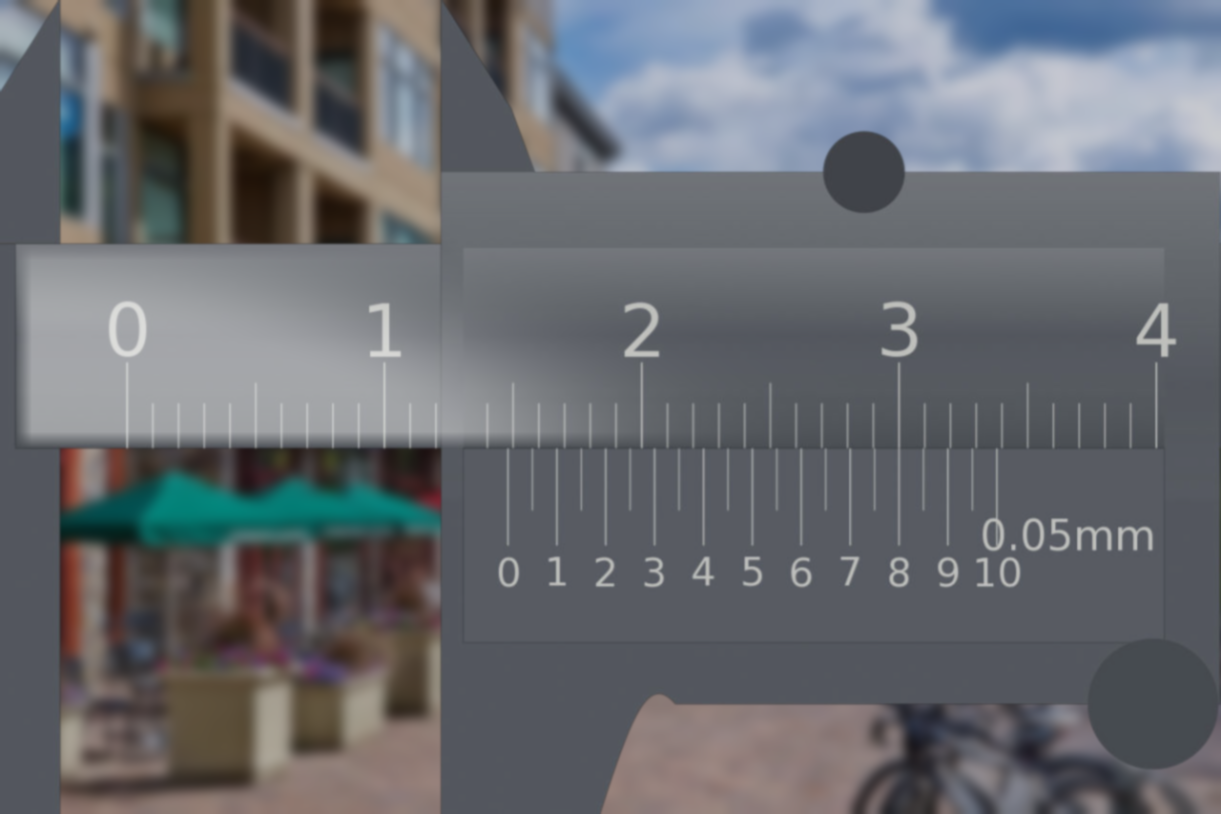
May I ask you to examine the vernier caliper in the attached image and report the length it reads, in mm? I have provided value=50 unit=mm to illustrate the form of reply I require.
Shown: value=14.8 unit=mm
